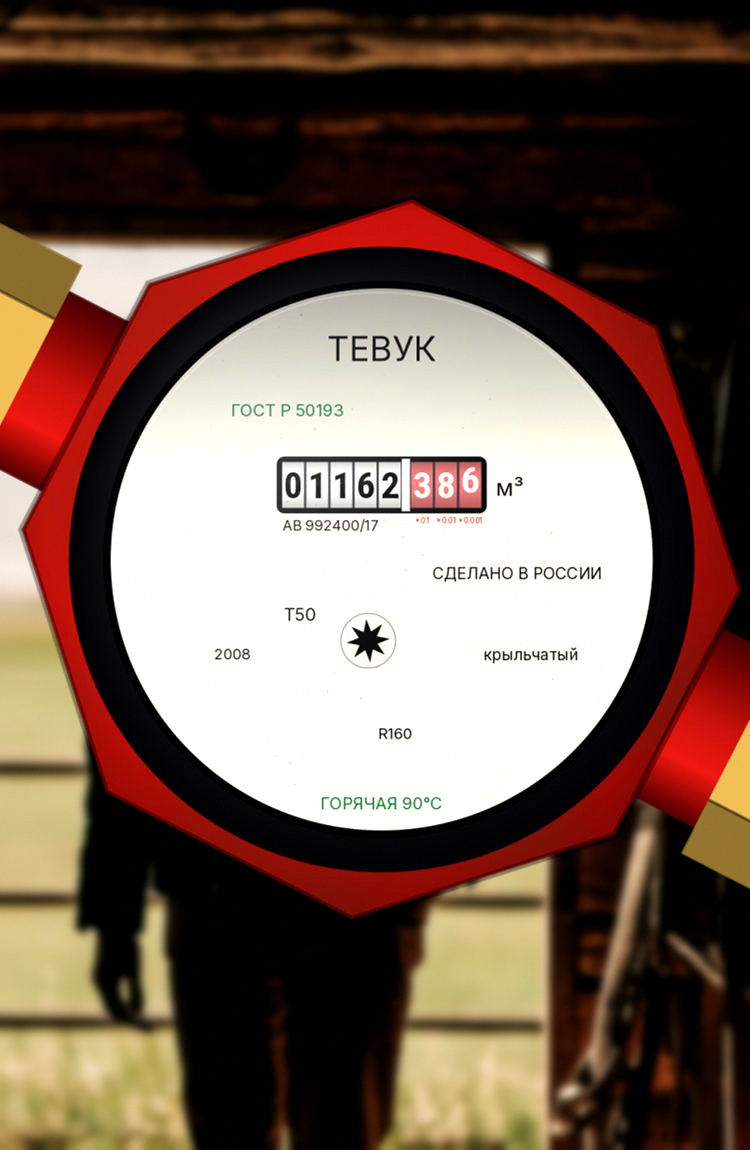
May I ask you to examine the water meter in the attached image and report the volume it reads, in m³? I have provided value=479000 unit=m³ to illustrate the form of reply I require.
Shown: value=1162.386 unit=m³
